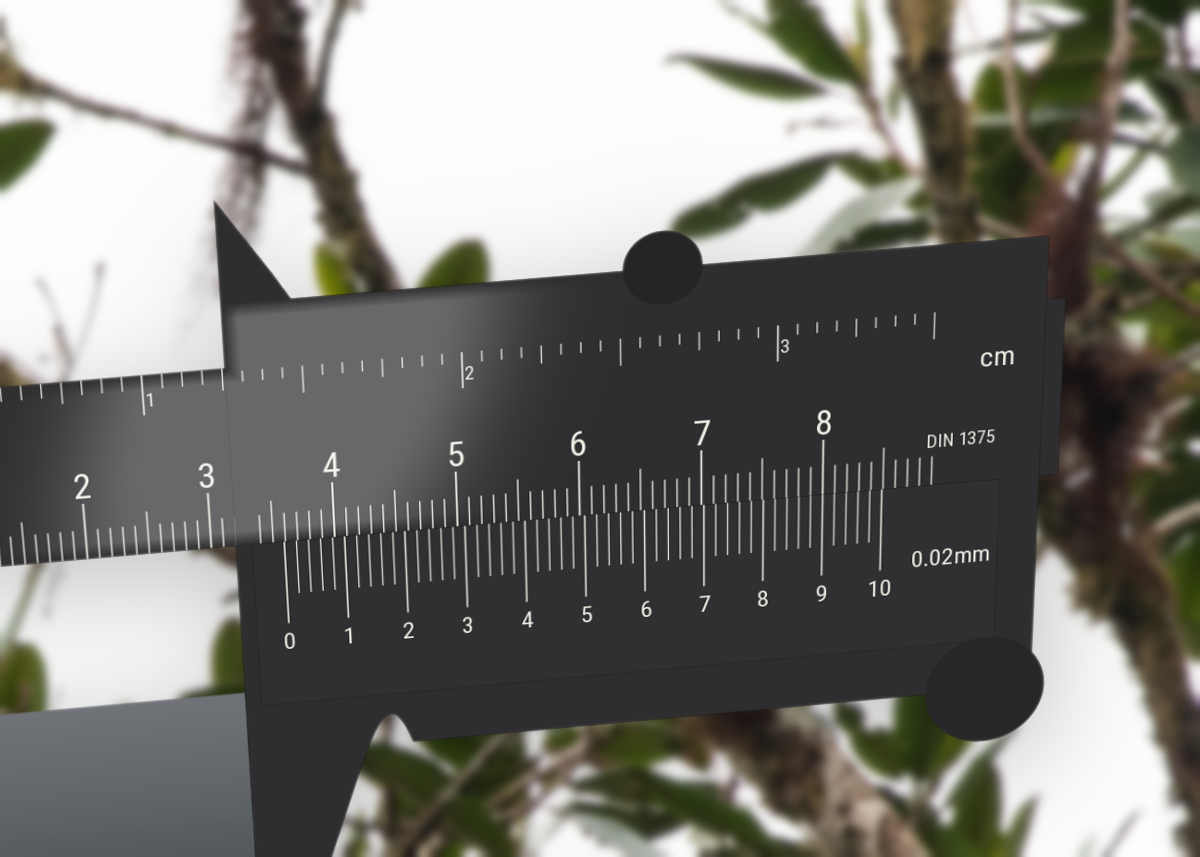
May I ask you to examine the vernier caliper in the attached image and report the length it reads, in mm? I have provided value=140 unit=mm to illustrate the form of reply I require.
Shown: value=35.9 unit=mm
